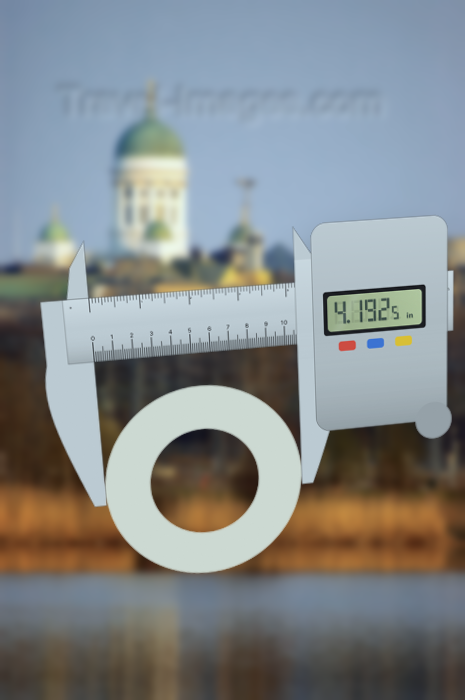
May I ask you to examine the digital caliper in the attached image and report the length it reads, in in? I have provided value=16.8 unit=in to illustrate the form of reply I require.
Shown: value=4.1925 unit=in
